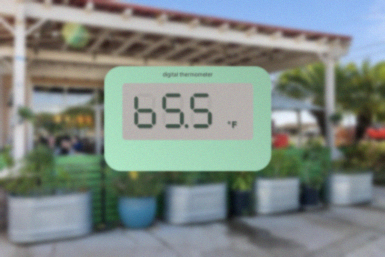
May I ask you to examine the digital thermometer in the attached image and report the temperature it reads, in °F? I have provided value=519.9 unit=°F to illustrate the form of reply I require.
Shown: value=65.5 unit=°F
